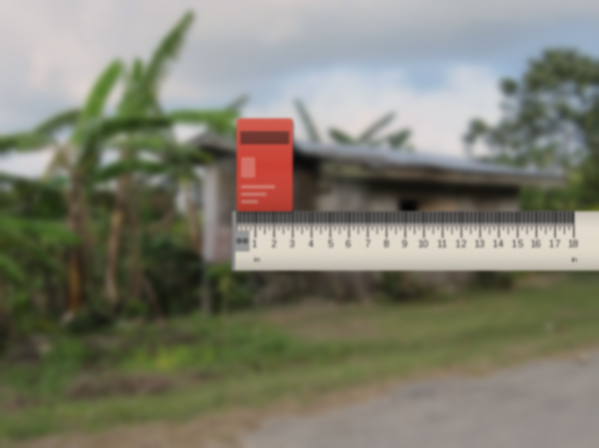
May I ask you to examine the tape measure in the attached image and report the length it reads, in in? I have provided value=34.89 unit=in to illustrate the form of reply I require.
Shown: value=3 unit=in
